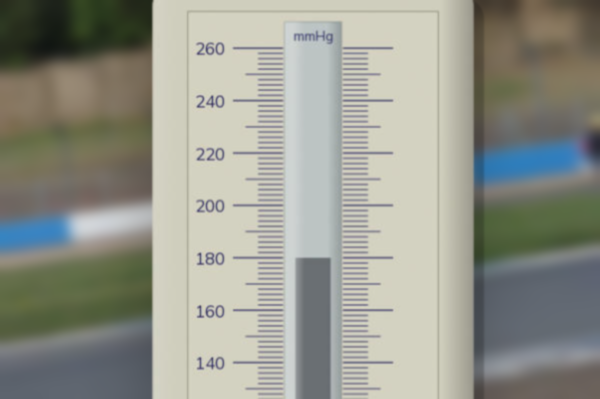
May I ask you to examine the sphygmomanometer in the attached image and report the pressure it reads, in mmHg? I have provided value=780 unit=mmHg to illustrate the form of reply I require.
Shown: value=180 unit=mmHg
